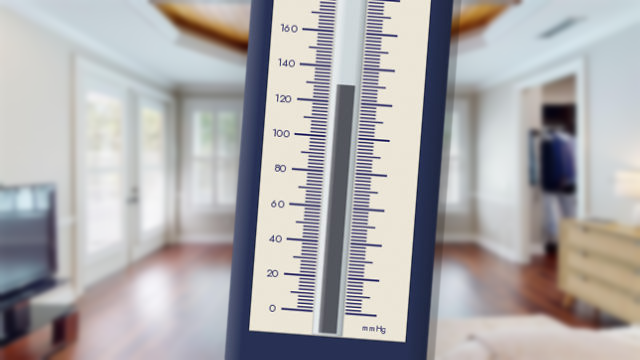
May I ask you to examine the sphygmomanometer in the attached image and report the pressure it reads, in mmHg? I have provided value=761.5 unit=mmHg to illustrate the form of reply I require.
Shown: value=130 unit=mmHg
